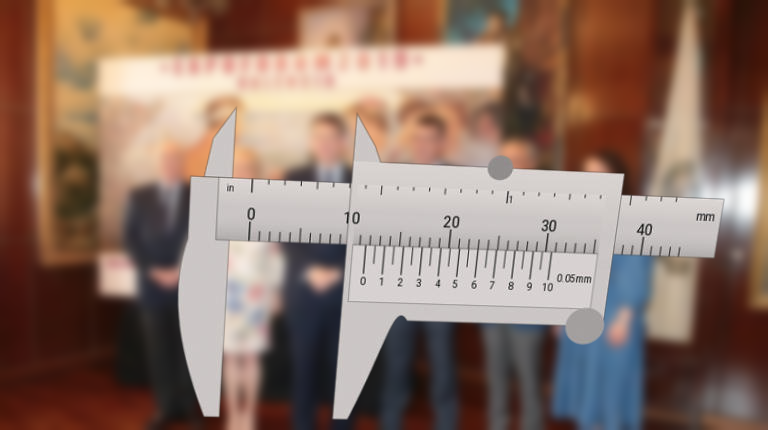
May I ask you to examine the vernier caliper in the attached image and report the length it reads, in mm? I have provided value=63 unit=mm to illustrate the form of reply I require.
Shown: value=11.6 unit=mm
